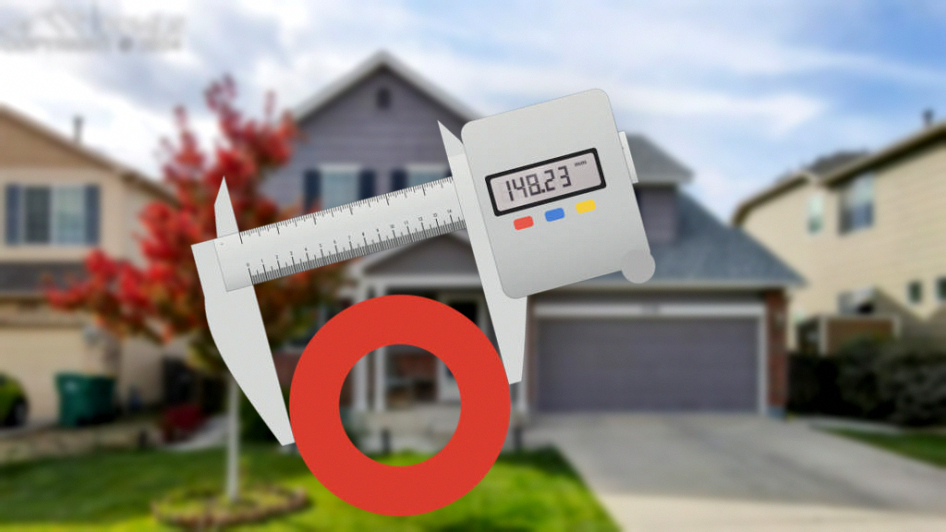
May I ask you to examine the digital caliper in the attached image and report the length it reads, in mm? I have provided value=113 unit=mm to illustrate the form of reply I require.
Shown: value=148.23 unit=mm
